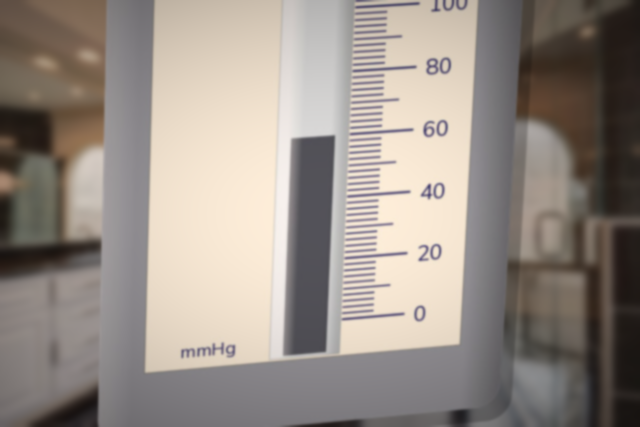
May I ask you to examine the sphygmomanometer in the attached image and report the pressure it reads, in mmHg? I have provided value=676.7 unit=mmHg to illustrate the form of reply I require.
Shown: value=60 unit=mmHg
